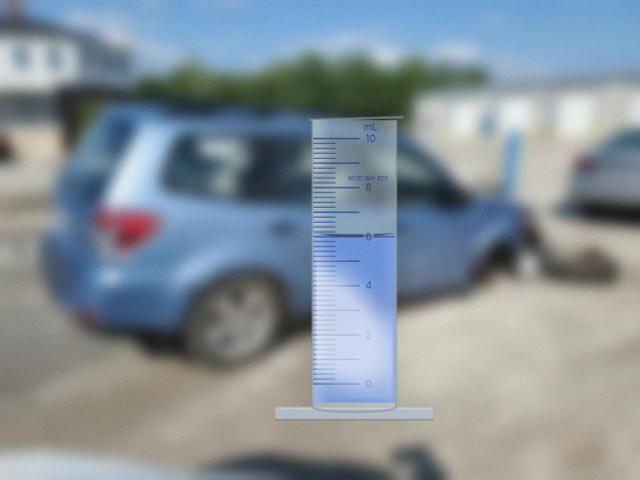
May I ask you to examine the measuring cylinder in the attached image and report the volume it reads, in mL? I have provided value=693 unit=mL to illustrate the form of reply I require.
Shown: value=6 unit=mL
